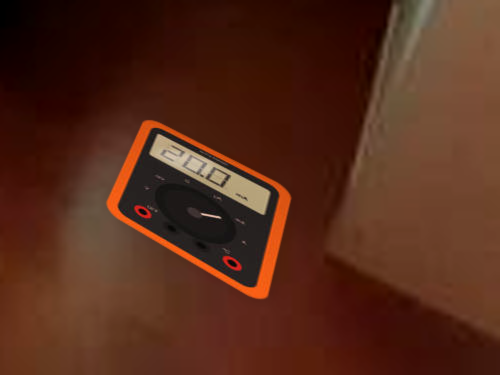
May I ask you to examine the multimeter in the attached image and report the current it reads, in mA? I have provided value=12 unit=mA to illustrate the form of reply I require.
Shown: value=20.0 unit=mA
